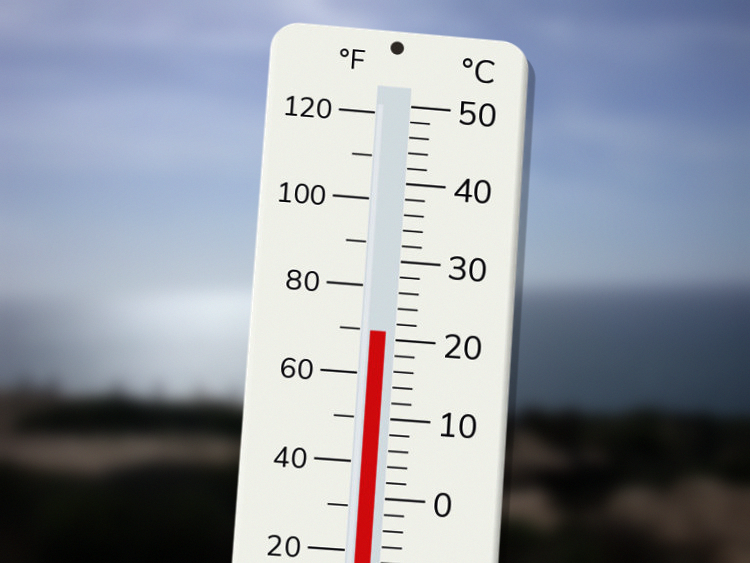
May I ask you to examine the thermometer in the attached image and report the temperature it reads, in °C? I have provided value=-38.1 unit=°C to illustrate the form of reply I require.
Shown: value=21 unit=°C
